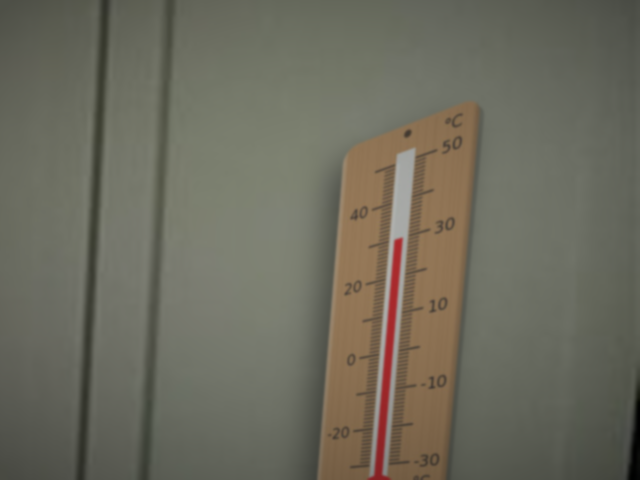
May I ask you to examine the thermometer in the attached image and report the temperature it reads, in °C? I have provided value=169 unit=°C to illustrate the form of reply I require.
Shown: value=30 unit=°C
